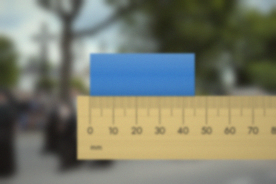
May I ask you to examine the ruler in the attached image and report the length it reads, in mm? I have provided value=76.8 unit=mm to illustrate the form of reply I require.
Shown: value=45 unit=mm
